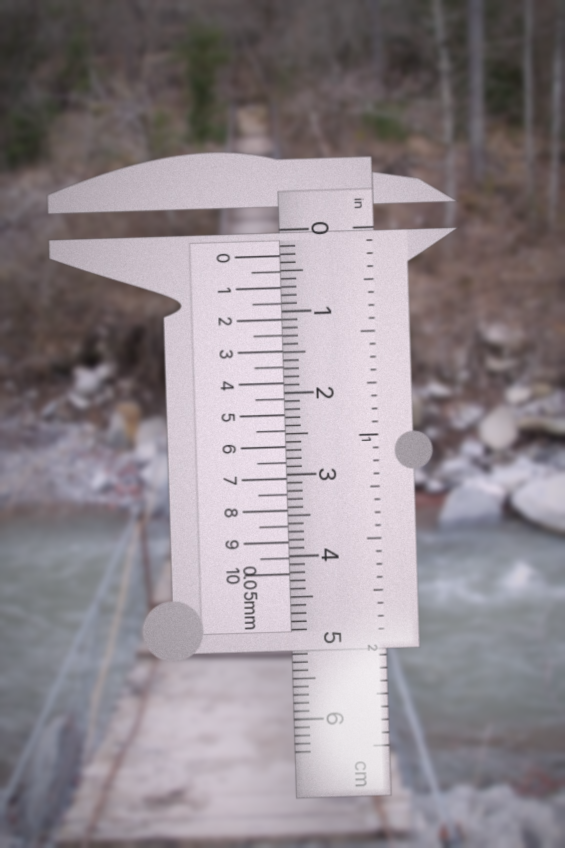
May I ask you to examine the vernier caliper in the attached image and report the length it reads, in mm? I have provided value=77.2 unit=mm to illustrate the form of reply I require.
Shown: value=3.2 unit=mm
